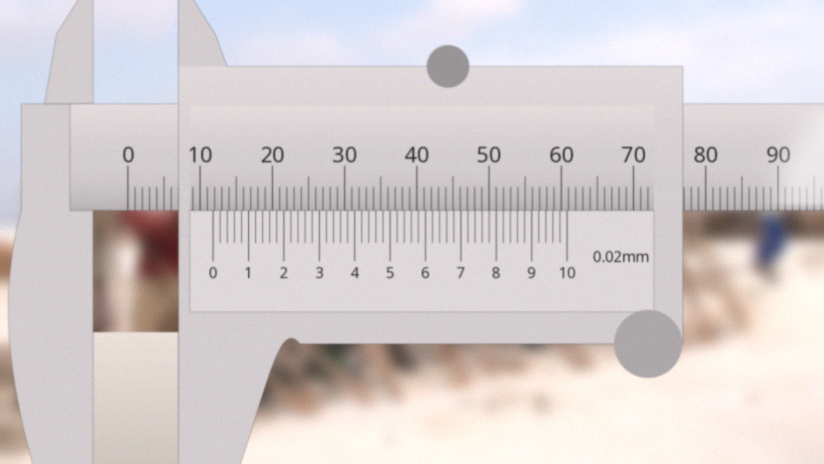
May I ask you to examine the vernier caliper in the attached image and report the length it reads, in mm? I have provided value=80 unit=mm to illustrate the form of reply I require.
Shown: value=11.8 unit=mm
